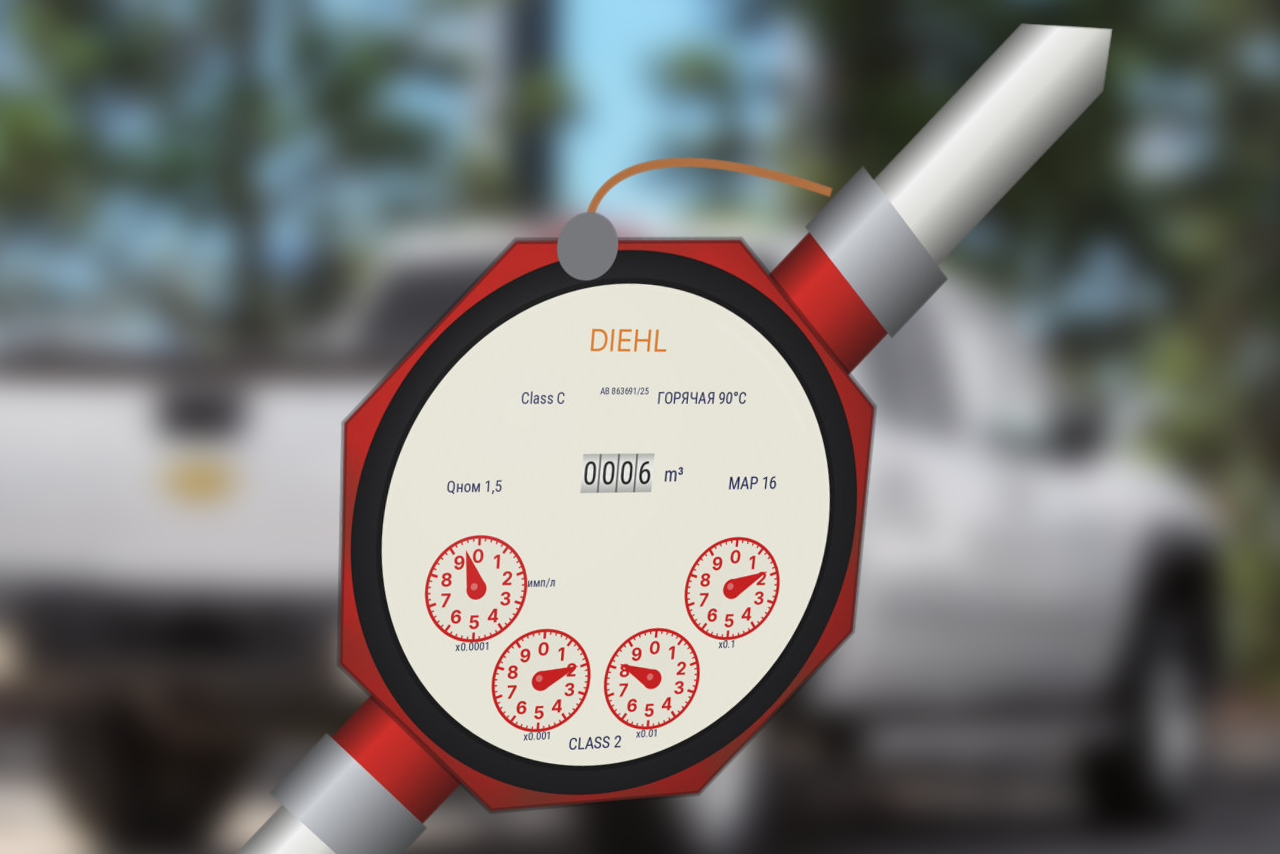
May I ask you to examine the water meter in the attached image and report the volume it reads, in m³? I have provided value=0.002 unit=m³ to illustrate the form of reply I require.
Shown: value=6.1819 unit=m³
